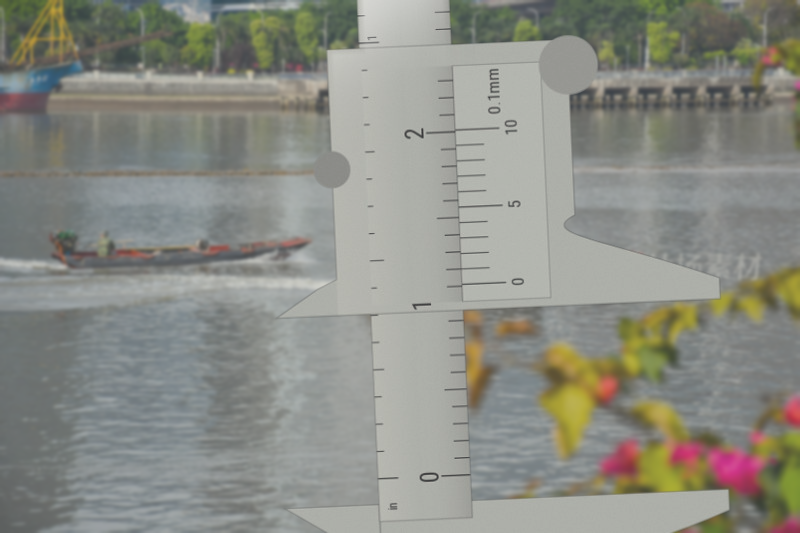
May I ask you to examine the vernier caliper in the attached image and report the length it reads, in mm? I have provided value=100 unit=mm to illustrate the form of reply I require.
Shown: value=11.1 unit=mm
